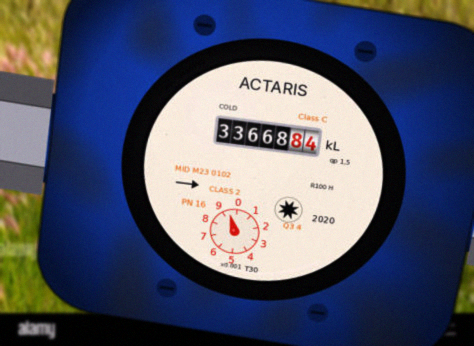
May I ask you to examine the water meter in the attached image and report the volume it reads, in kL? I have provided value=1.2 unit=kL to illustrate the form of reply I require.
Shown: value=33668.839 unit=kL
